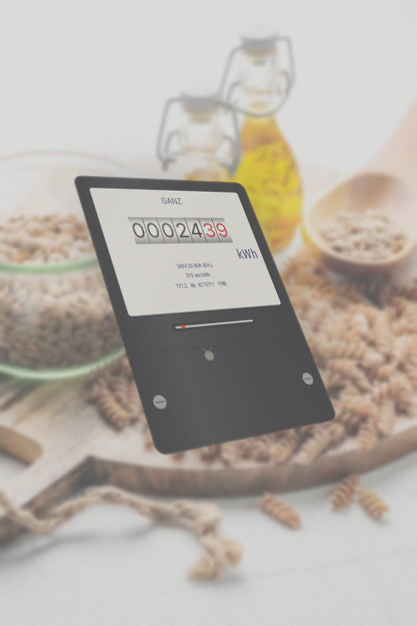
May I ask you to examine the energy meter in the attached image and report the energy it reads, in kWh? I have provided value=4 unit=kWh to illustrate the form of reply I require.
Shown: value=24.39 unit=kWh
